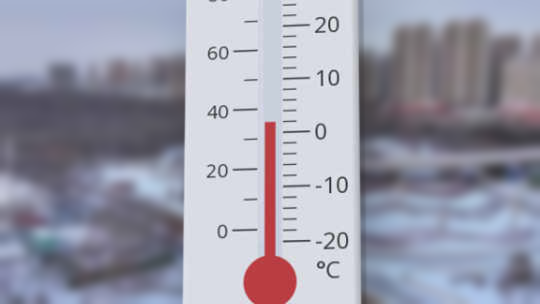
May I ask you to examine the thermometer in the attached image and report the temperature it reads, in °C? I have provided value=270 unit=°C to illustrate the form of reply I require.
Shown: value=2 unit=°C
